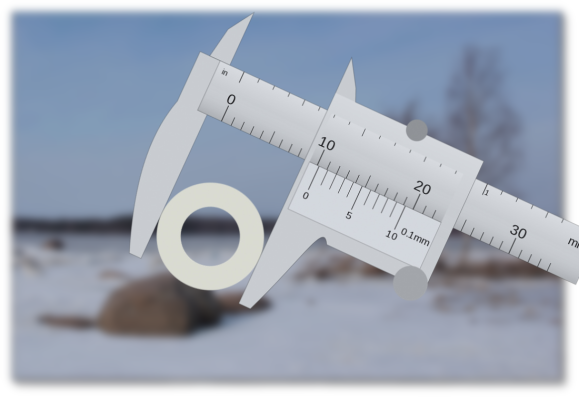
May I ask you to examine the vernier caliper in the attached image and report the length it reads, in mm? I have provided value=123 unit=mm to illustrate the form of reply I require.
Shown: value=10.2 unit=mm
